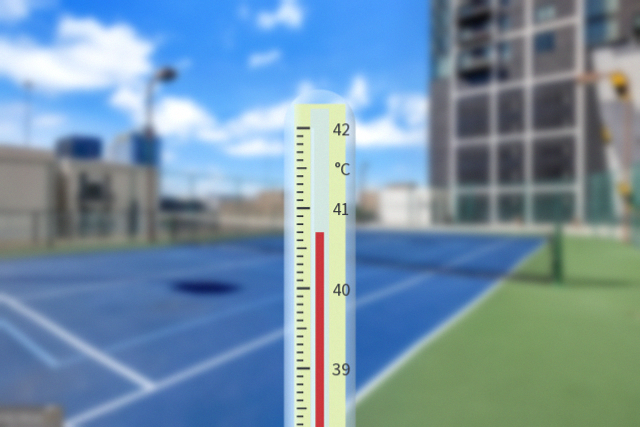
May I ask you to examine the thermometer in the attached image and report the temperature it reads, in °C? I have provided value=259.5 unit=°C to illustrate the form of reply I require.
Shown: value=40.7 unit=°C
